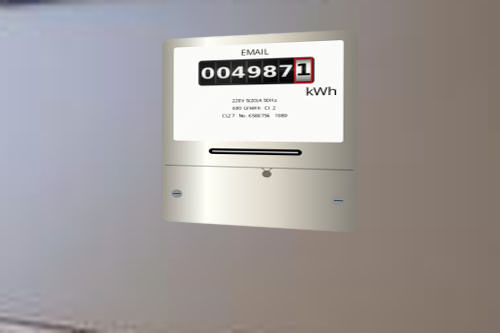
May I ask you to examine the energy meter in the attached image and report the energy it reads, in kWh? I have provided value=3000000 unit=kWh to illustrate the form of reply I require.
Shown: value=4987.1 unit=kWh
